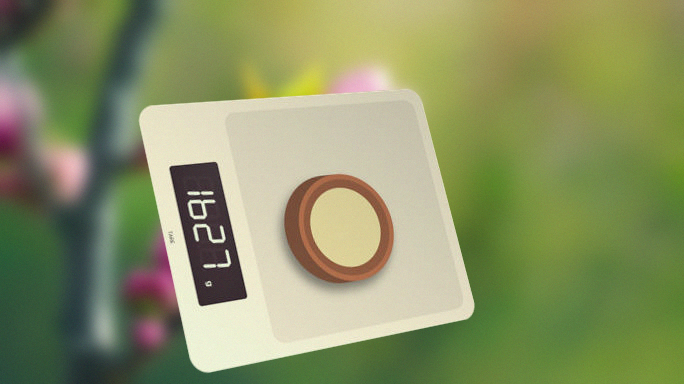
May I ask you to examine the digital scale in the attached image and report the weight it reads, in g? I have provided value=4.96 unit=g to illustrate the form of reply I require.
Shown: value=1627 unit=g
